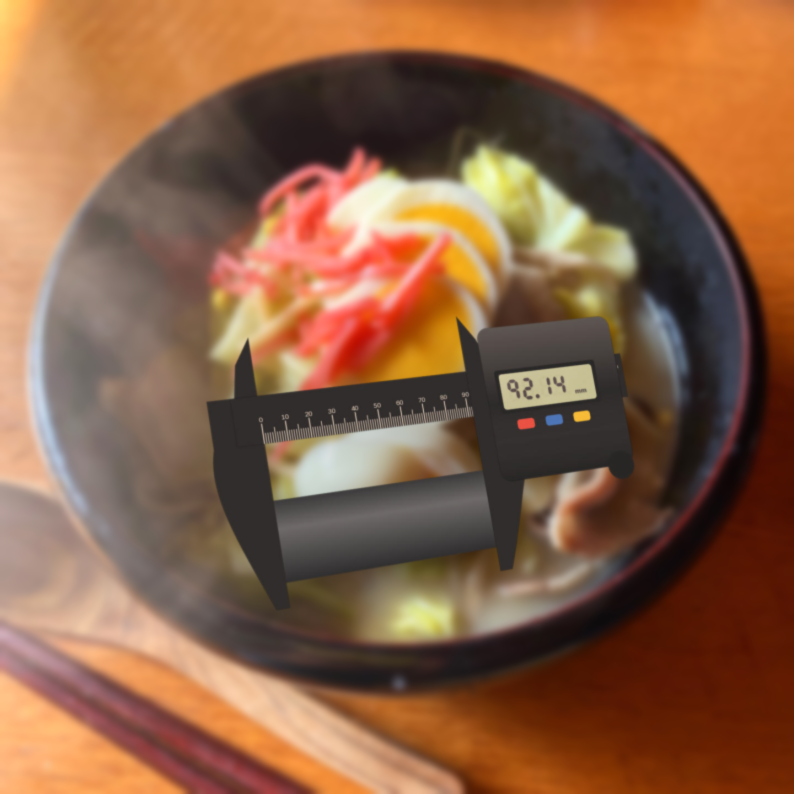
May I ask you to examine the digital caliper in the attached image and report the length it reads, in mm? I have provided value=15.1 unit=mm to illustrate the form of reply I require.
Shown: value=92.14 unit=mm
